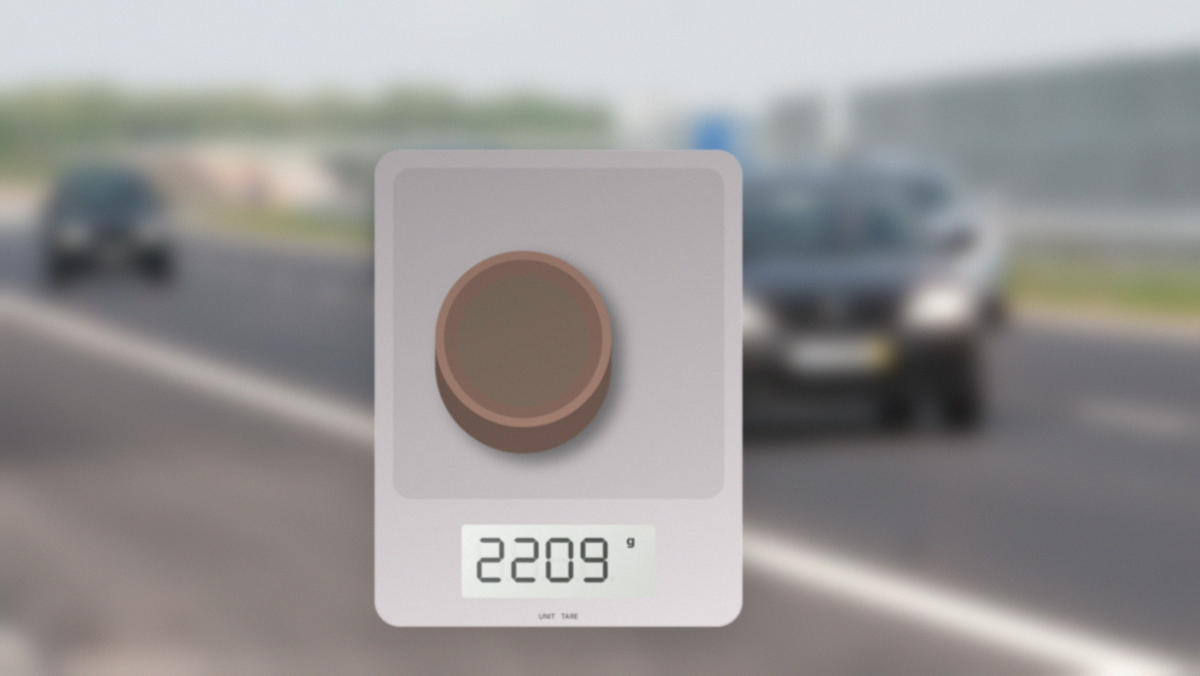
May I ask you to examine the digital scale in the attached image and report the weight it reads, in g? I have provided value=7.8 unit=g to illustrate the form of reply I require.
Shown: value=2209 unit=g
